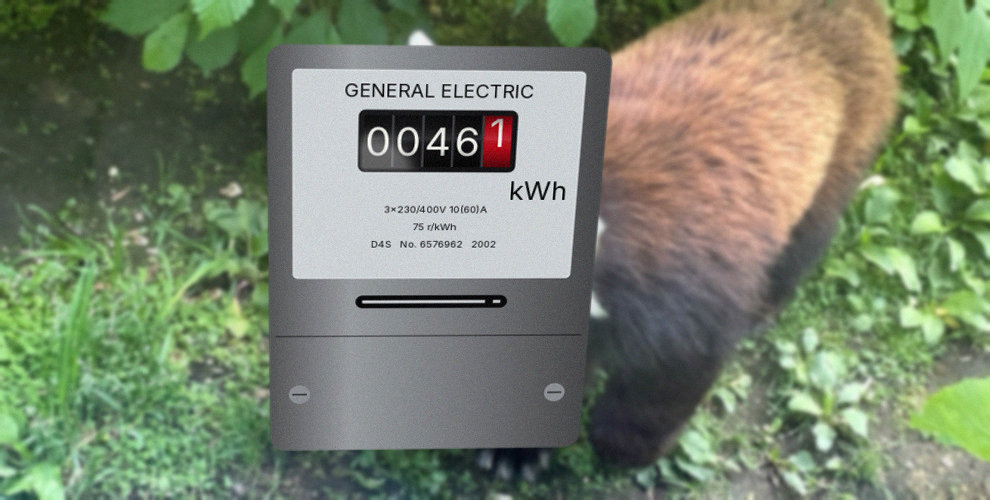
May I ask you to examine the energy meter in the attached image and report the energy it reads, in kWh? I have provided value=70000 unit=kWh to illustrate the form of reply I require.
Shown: value=46.1 unit=kWh
